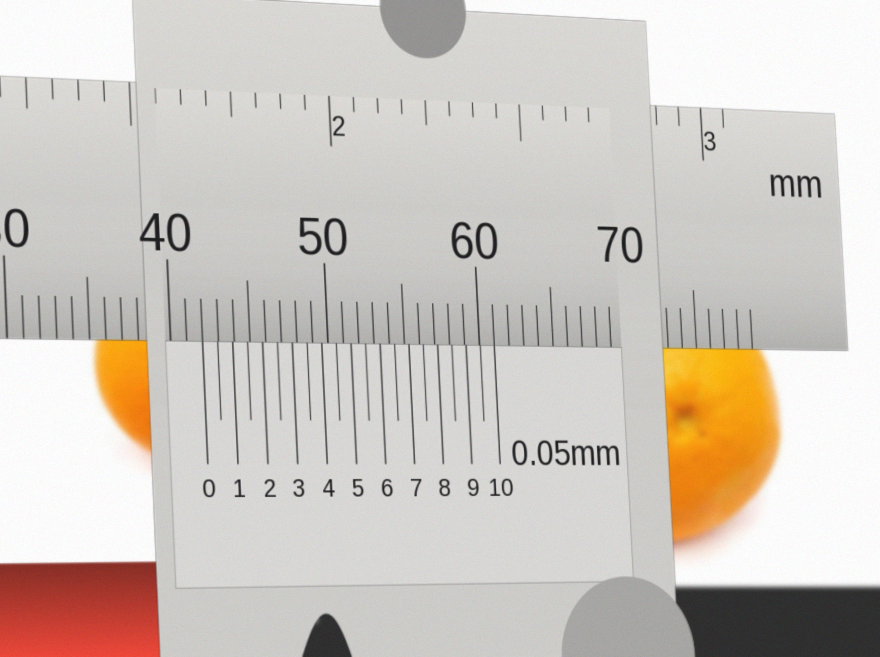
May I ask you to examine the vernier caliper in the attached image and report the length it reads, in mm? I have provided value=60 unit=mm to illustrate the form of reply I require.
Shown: value=42.0 unit=mm
